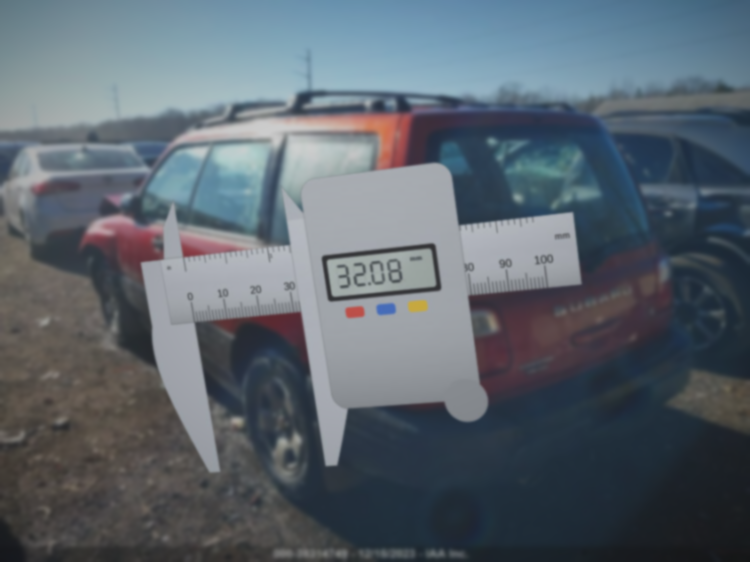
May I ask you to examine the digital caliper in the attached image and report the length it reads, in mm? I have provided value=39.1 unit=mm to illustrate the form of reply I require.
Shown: value=32.08 unit=mm
